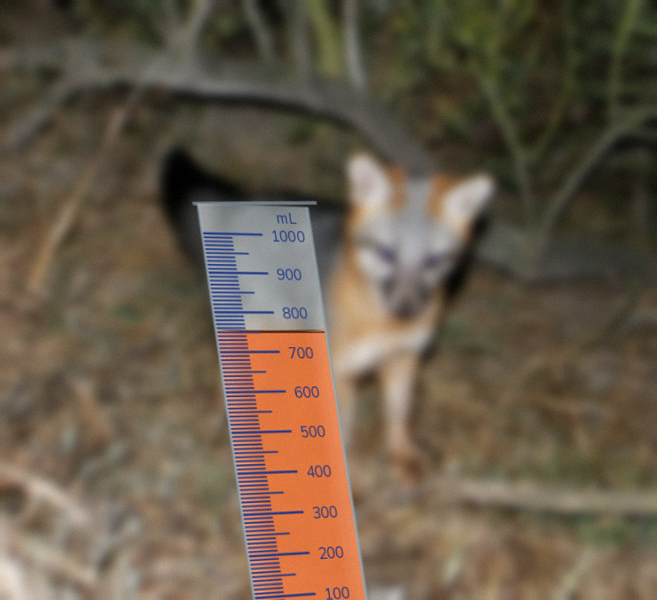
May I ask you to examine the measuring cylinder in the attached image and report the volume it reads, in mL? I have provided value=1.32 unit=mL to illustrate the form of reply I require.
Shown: value=750 unit=mL
